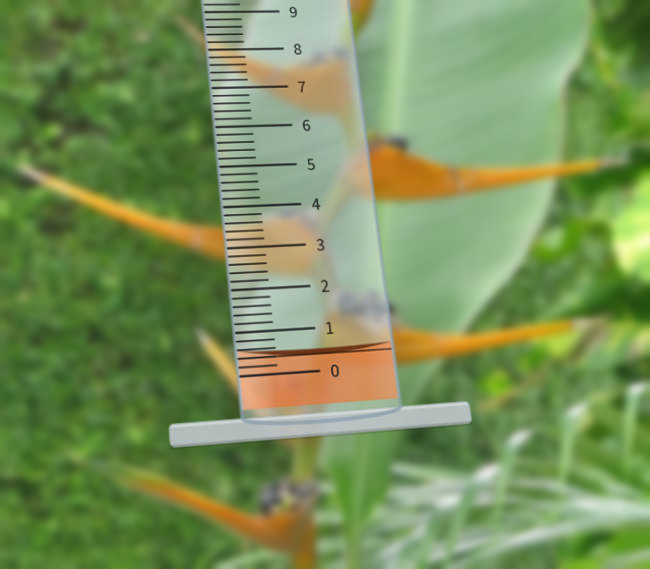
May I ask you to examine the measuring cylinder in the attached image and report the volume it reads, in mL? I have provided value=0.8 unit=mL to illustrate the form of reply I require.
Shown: value=0.4 unit=mL
